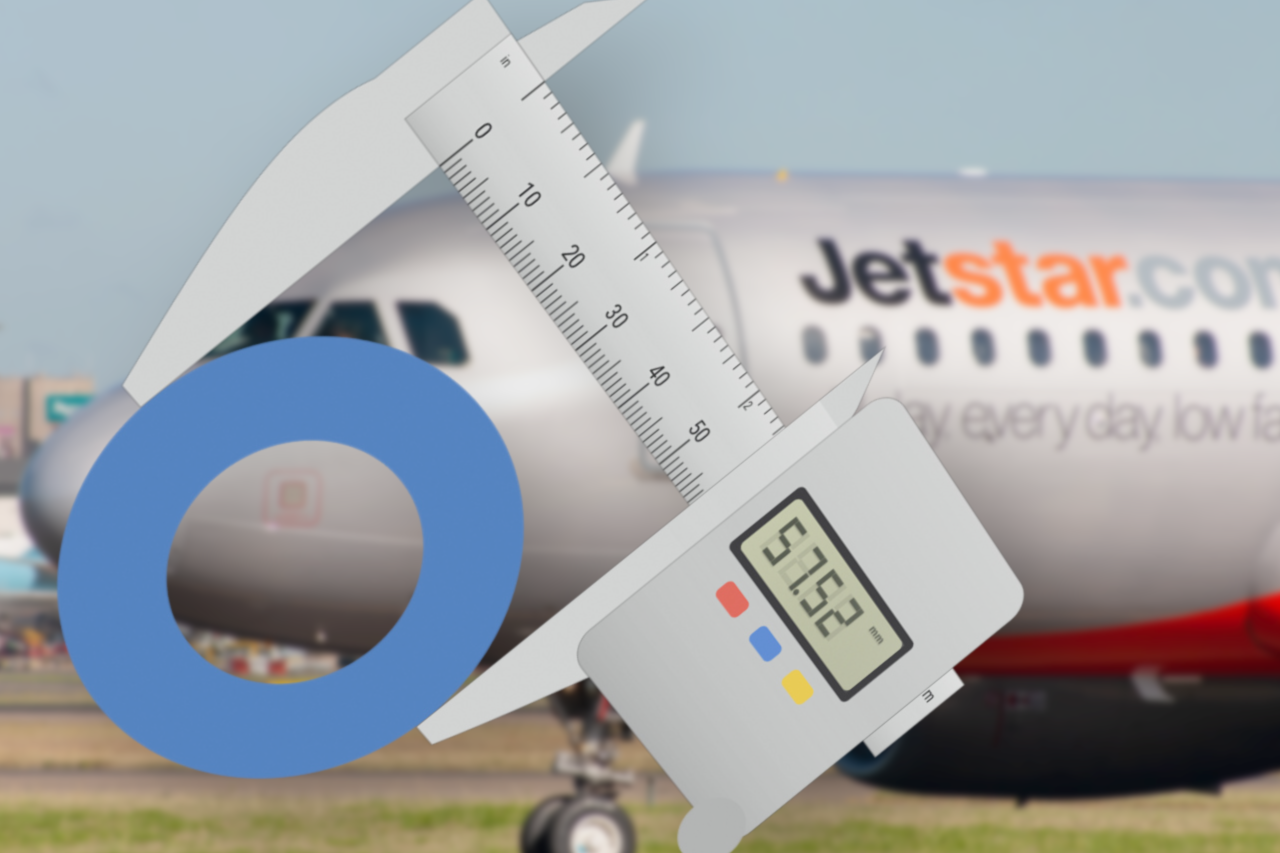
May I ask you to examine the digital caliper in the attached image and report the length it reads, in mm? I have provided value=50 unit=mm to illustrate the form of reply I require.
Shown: value=57.52 unit=mm
